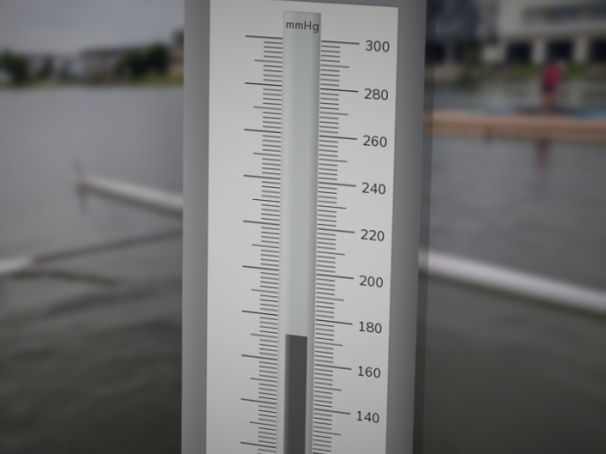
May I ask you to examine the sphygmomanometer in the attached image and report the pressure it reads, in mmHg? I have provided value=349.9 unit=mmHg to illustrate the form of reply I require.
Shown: value=172 unit=mmHg
